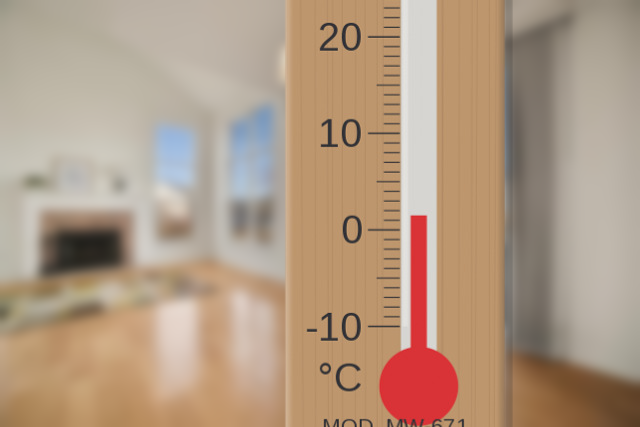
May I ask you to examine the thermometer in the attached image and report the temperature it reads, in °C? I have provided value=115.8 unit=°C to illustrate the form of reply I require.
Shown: value=1.5 unit=°C
